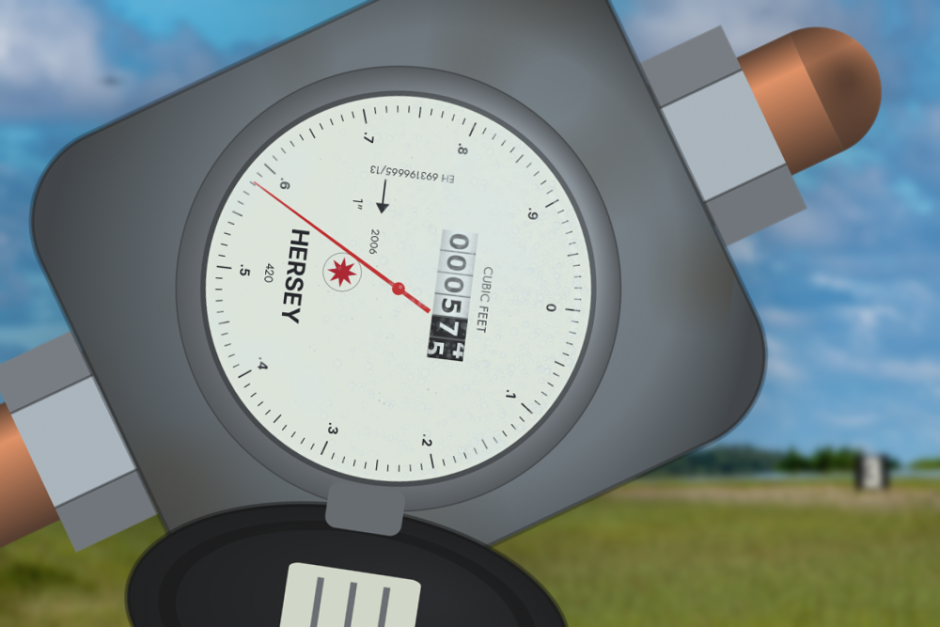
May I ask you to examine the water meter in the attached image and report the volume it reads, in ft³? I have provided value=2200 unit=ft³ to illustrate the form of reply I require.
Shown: value=574.58 unit=ft³
